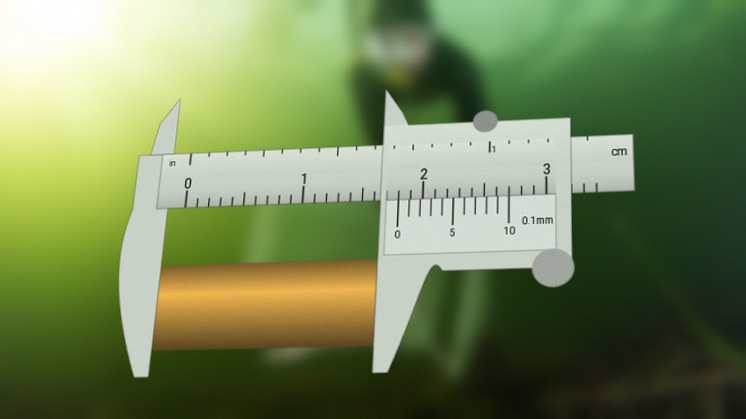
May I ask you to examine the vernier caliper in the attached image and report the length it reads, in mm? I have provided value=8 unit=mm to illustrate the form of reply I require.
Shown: value=18.0 unit=mm
